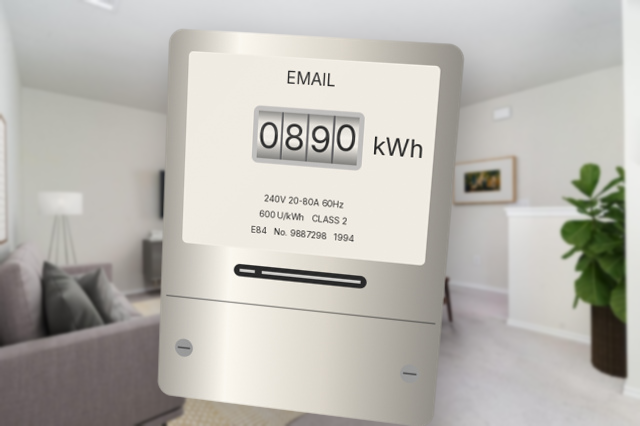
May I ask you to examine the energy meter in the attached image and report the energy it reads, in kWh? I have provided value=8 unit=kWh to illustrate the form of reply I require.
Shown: value=890 unit=kWh
